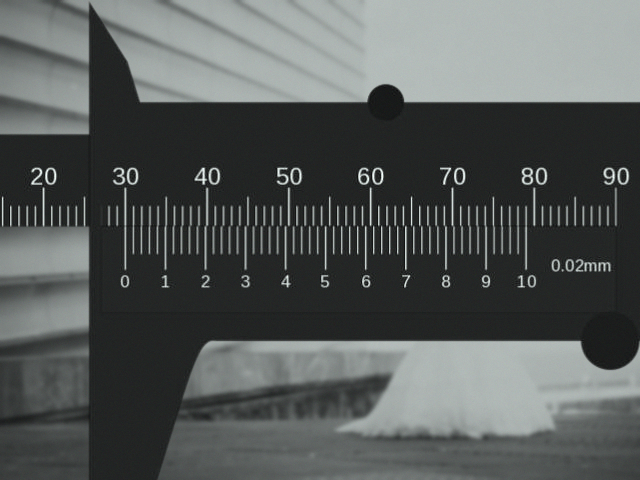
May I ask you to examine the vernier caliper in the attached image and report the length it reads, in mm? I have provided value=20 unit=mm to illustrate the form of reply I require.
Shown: value=30.0 unit=mm
